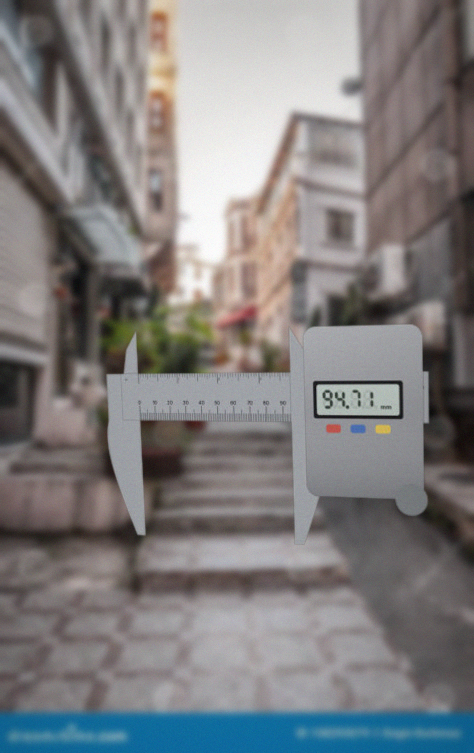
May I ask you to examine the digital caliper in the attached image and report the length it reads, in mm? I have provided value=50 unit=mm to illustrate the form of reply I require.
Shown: value=94.71 unit=mm
